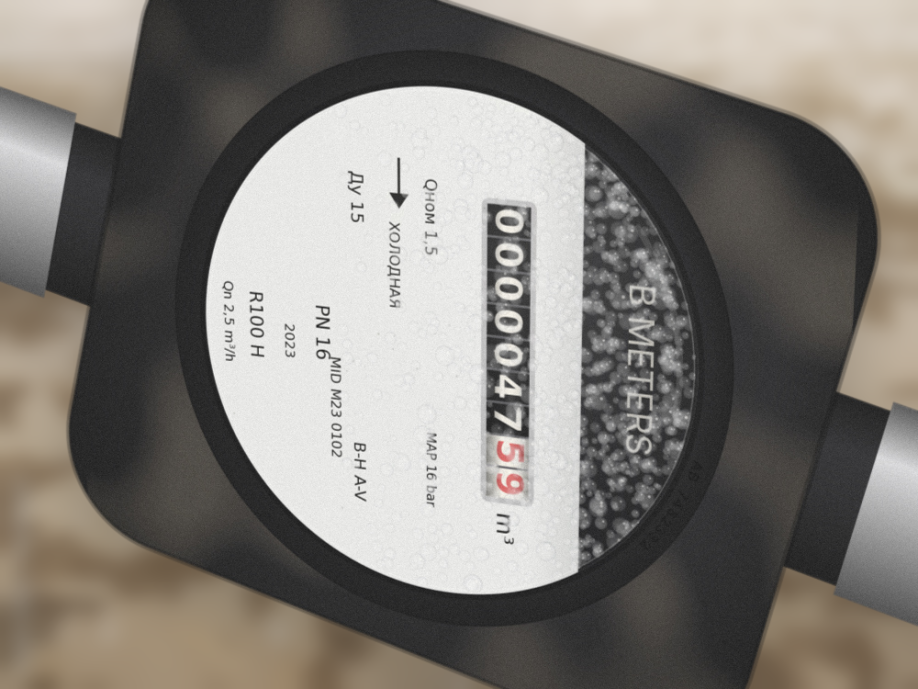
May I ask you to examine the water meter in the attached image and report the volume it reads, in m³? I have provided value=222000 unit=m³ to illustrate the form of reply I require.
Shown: value=47.59 unit=m³
